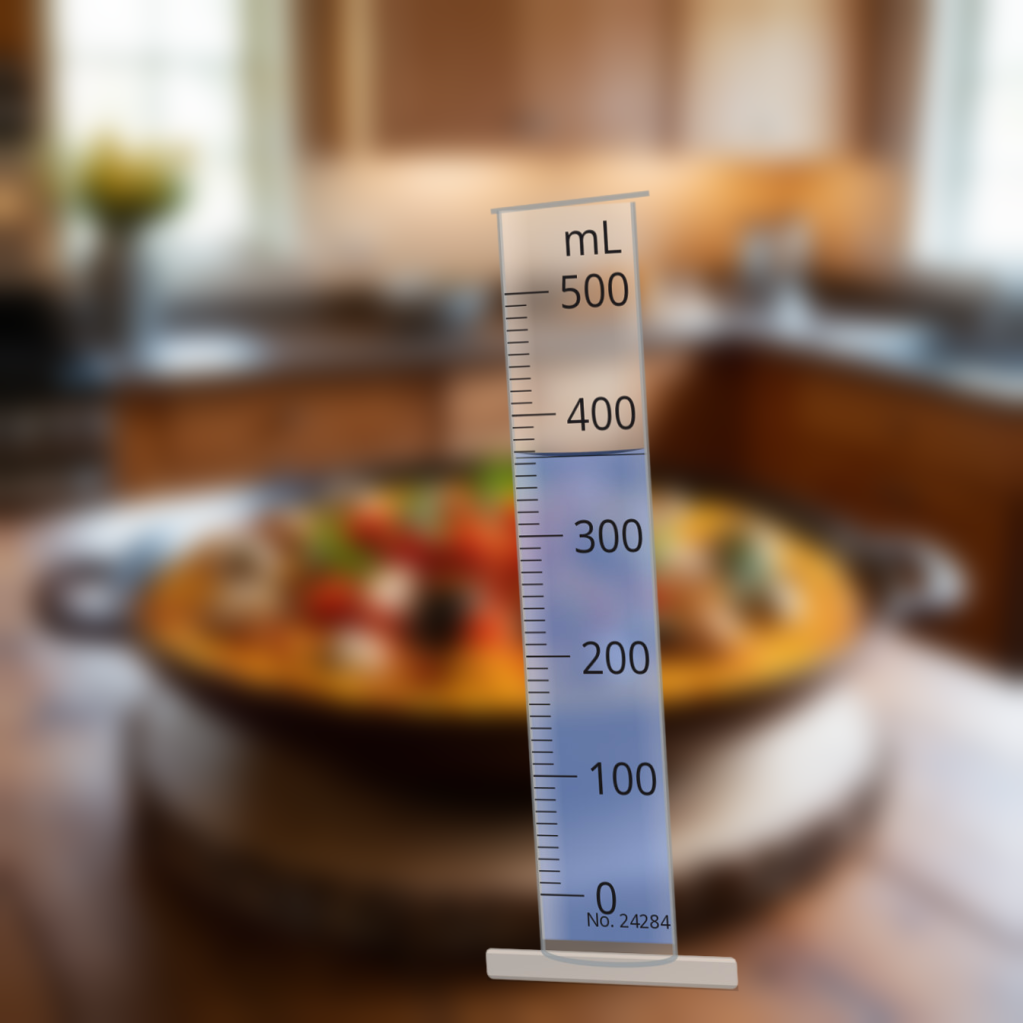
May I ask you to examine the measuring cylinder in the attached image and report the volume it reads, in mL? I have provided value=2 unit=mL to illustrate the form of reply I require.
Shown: value=365 unit=mL
